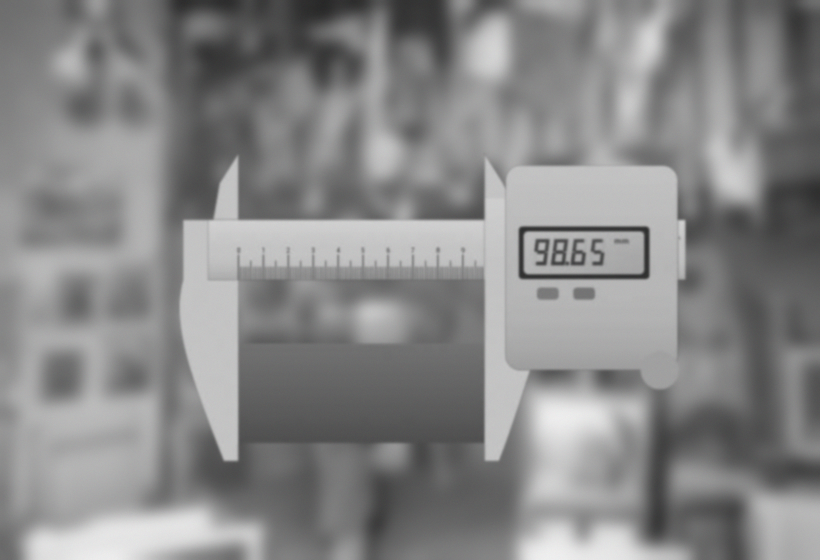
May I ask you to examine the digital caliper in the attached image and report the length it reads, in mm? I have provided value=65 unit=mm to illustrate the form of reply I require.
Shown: value=98.65 unit=mm
